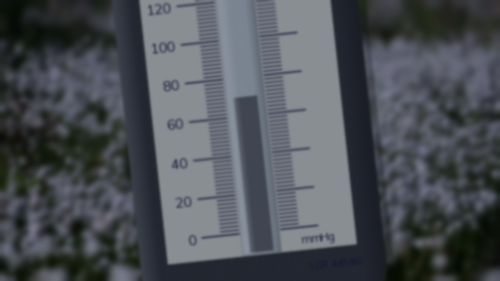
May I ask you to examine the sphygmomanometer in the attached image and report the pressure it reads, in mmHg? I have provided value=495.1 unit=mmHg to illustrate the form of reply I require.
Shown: value=70 unit=mmHg
